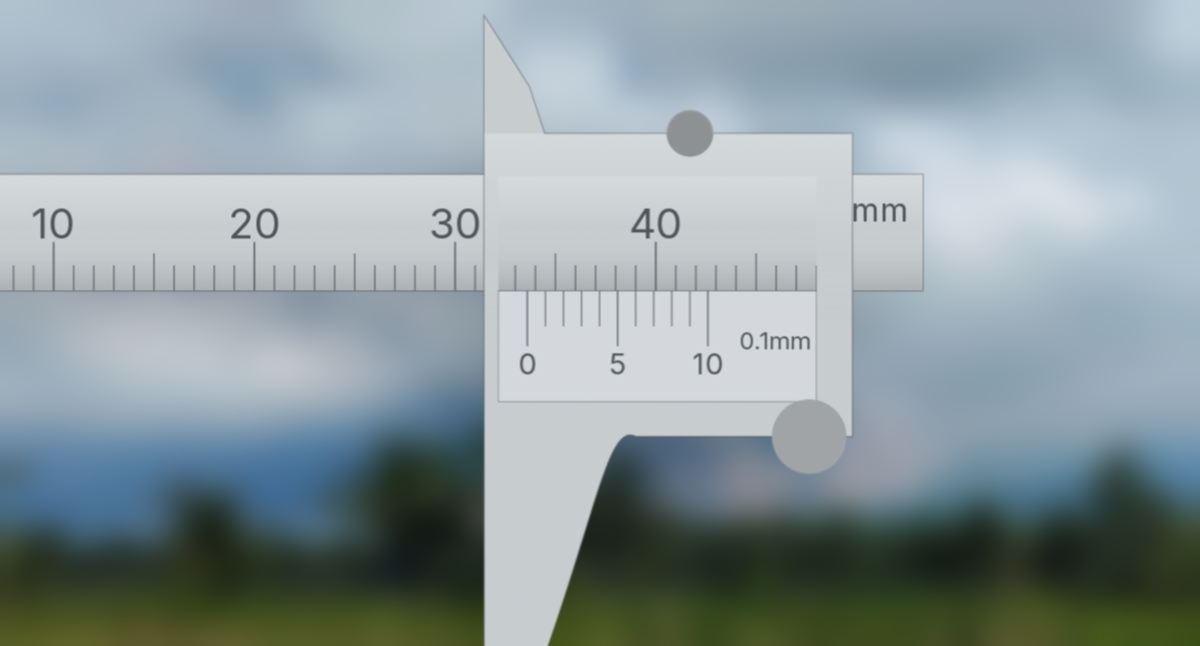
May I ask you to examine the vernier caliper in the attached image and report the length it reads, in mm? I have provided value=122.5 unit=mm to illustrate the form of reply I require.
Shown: value=33.6 unit=mm
